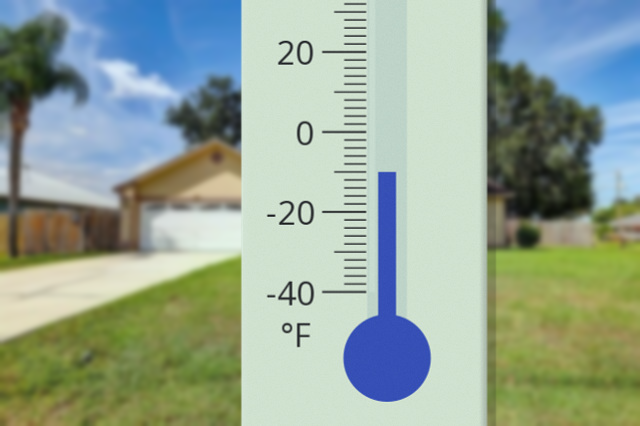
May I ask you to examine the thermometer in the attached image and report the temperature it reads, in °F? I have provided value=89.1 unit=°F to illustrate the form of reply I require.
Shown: value=-10 unit=°F
